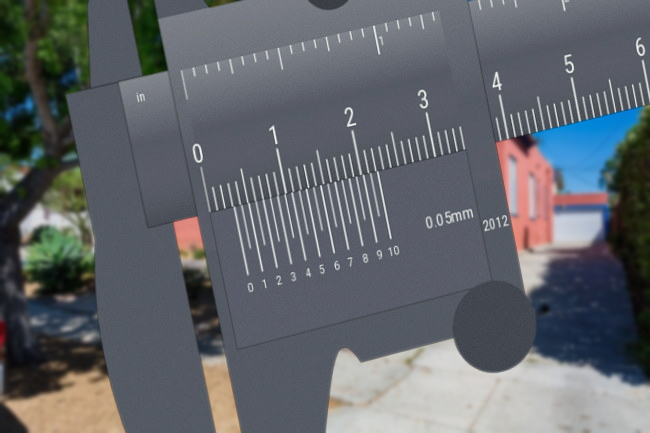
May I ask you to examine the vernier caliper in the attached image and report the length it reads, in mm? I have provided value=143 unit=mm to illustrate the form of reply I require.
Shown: value=3.2 unit=mm
